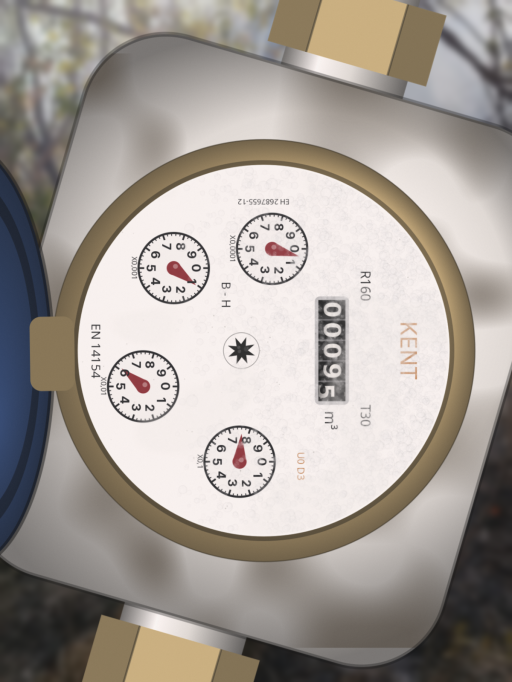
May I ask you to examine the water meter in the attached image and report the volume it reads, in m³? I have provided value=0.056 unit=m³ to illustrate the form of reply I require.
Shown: value=94.7610 unit=m³
